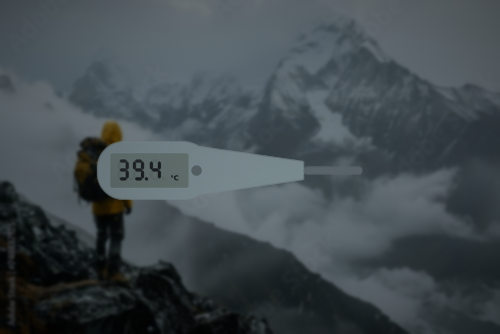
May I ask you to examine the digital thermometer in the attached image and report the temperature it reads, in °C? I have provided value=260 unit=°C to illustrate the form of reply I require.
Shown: value=39.4 unit=°C
